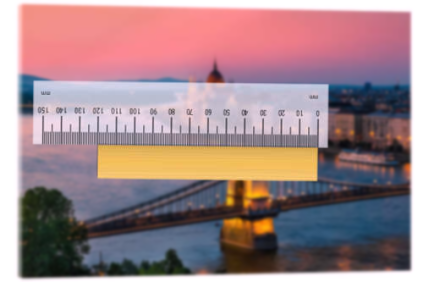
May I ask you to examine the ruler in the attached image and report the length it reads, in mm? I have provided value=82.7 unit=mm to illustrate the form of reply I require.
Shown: value=120 unit=mm
